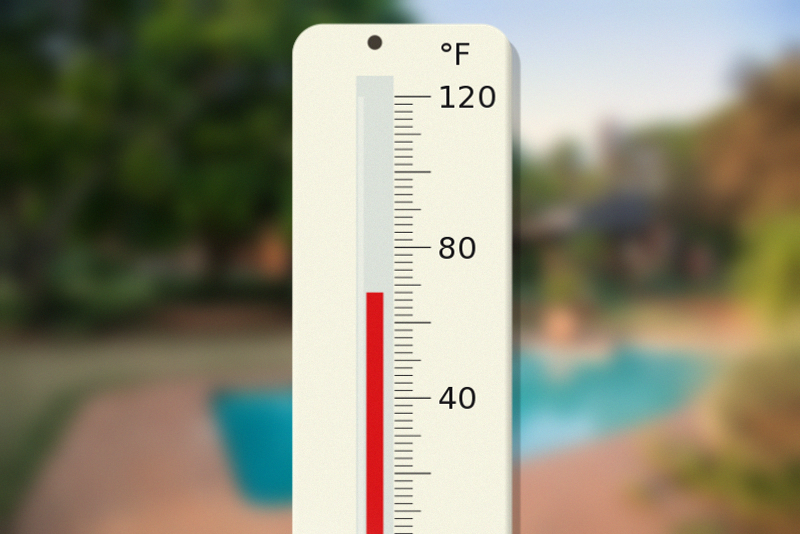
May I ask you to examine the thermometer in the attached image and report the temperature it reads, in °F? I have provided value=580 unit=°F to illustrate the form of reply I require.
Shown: value=68 unit=°F
